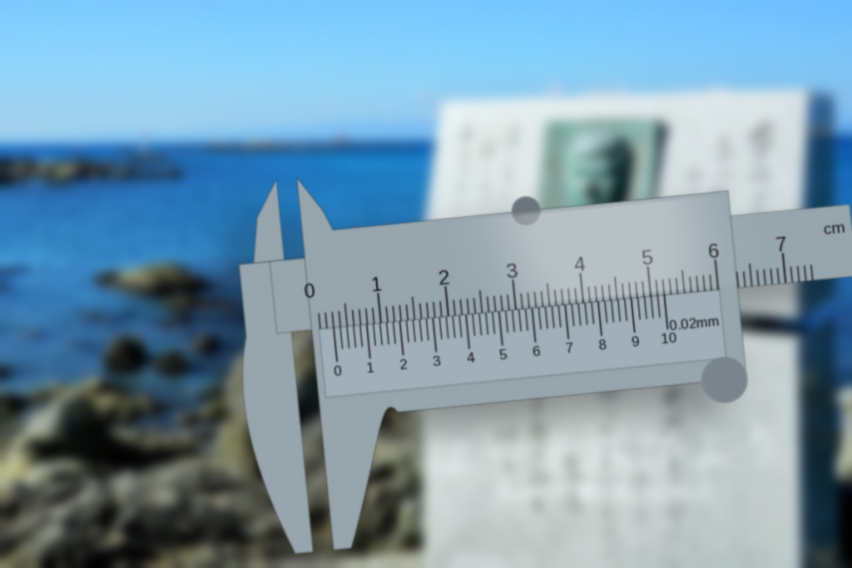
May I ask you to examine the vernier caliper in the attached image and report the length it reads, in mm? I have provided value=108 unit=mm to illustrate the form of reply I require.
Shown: value=3.0 unit=mm
